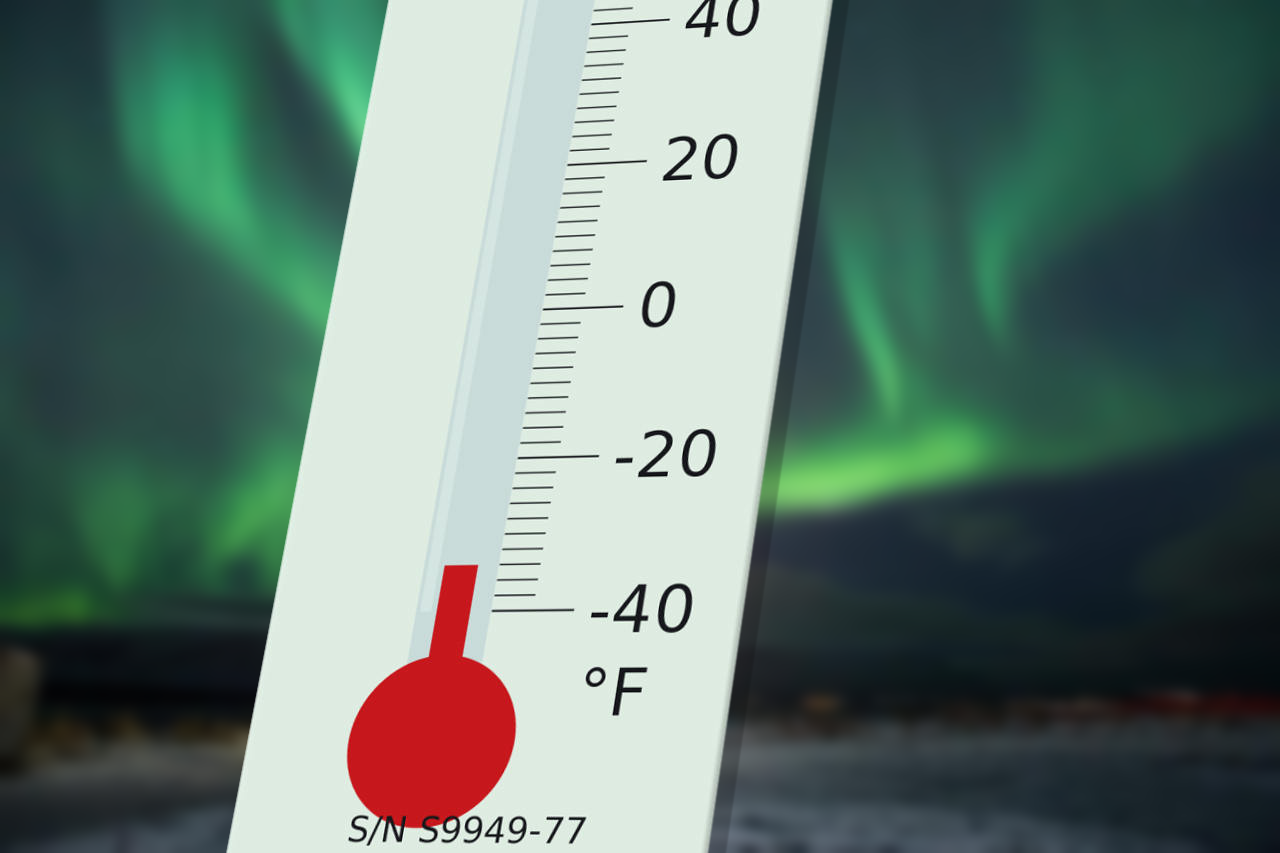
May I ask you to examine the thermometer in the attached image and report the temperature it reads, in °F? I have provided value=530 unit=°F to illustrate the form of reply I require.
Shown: value=-34 unit=°F
